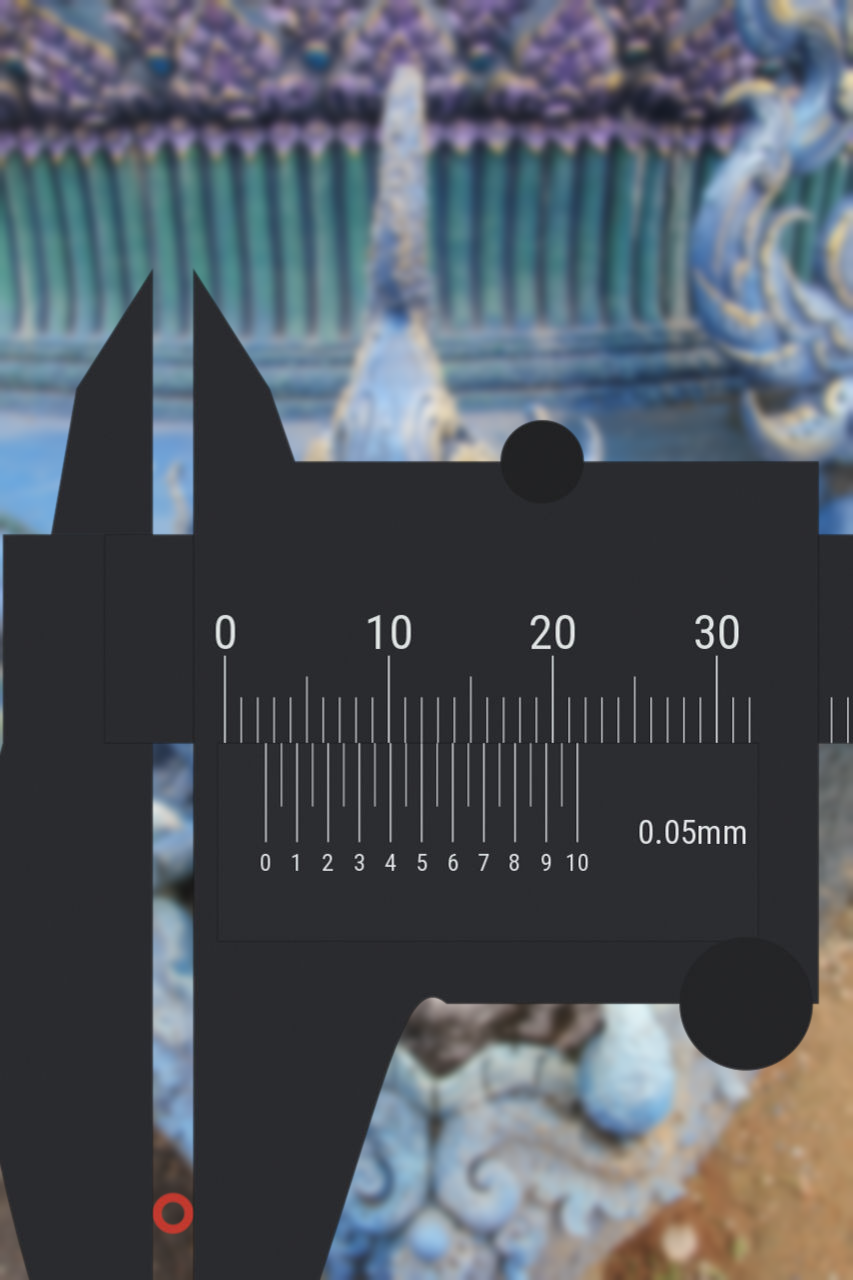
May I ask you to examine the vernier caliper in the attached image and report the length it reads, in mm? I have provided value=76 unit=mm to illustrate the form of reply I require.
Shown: value=2.5 unit=mm
